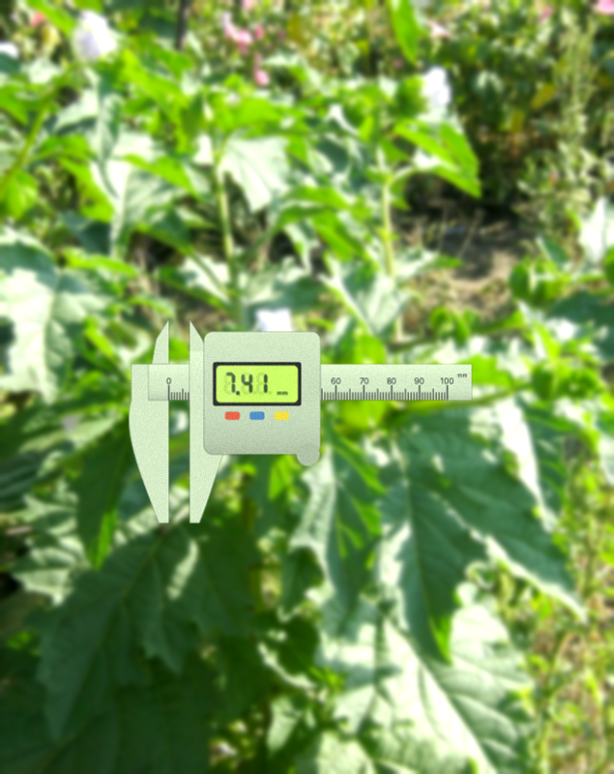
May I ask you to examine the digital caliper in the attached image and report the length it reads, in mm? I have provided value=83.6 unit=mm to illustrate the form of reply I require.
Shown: value=7.41 unit=mm
